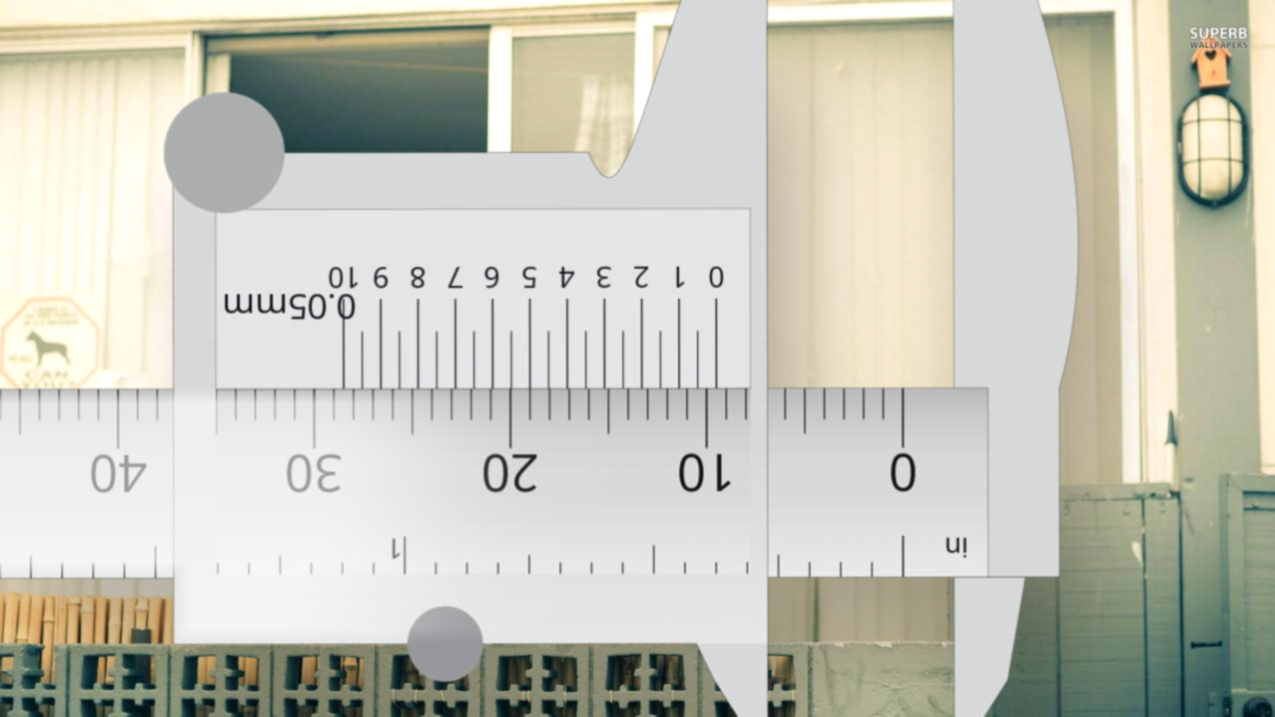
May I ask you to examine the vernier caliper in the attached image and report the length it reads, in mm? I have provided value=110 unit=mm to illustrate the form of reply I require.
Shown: value=9.5 unit=mm
